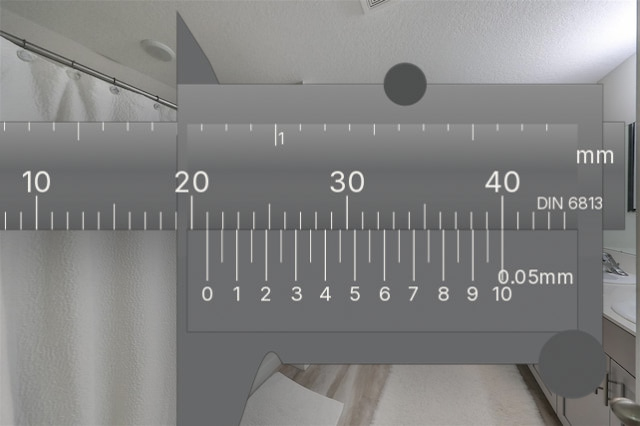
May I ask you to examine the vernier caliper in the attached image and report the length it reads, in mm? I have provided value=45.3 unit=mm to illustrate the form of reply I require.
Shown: value=21.0 unit=mm
